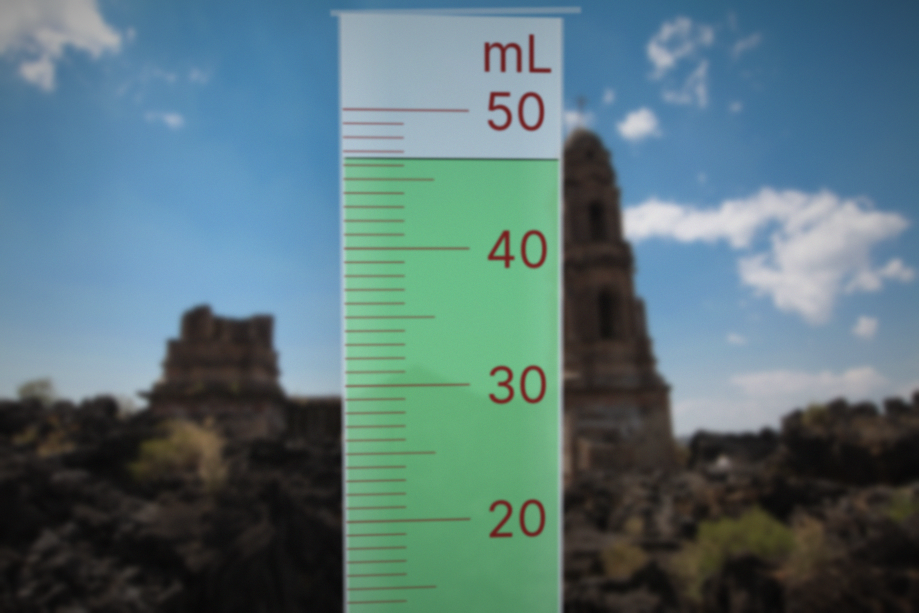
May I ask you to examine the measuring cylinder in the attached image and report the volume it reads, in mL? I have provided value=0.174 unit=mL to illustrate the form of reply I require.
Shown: value=46.5 unit=mL
